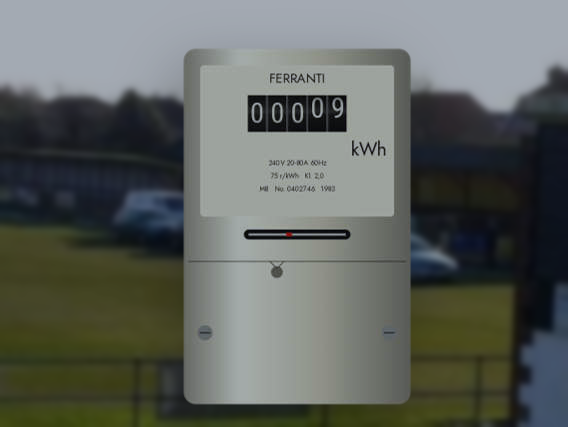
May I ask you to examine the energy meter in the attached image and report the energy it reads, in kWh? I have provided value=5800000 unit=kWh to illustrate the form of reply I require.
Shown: value=9 unit=kWh
